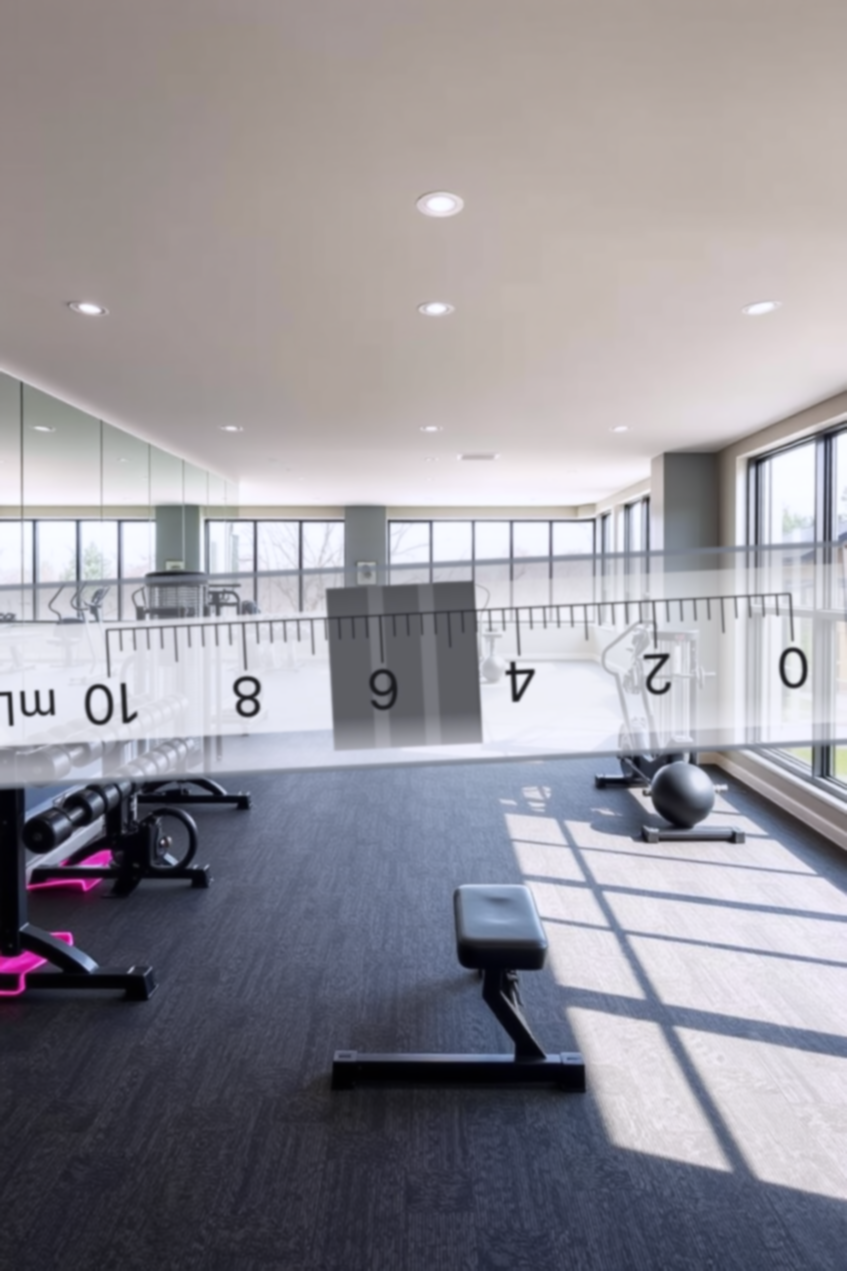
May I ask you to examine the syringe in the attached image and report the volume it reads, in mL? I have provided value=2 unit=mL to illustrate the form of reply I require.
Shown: value=4.6 unit=mL
